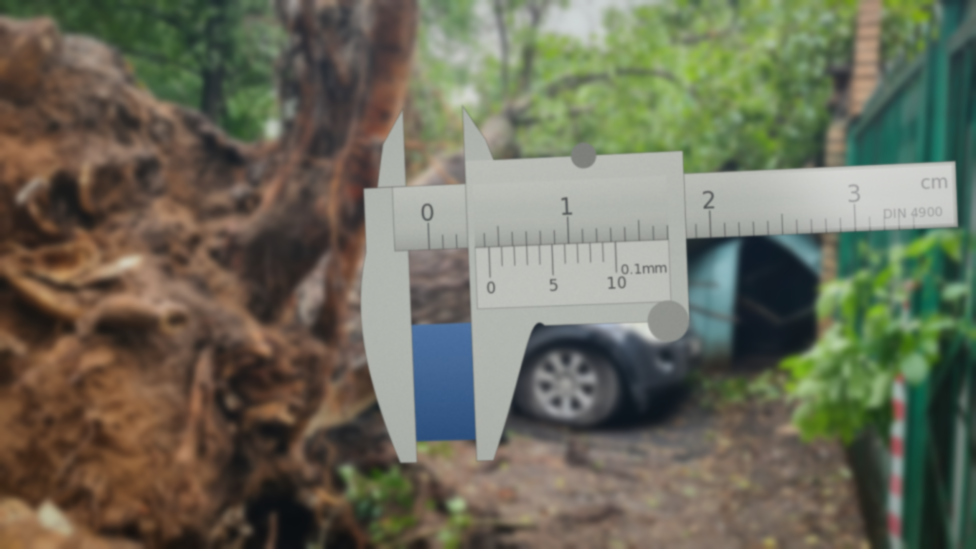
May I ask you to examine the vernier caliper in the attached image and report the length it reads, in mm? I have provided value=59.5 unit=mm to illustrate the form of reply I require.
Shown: value=4.3 unit=mm
